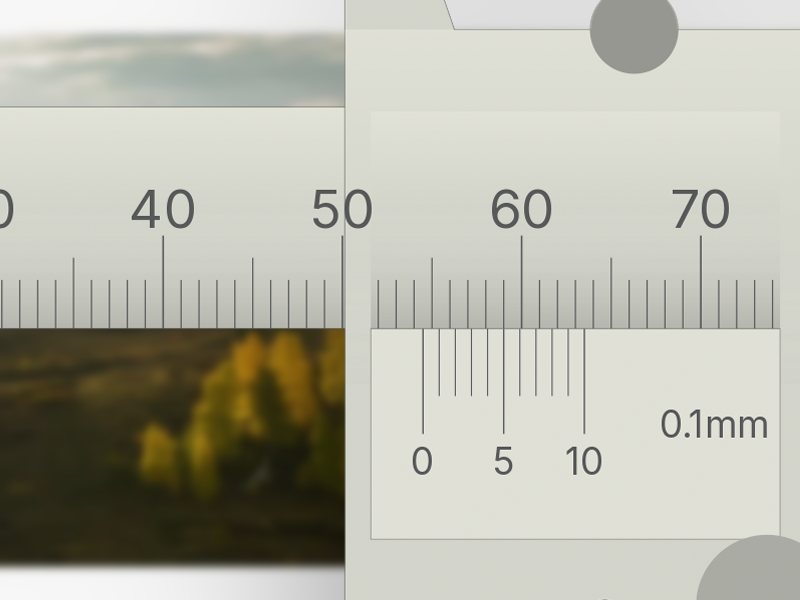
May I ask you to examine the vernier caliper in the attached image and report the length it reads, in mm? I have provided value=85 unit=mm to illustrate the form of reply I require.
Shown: value=54.5 unit=mm
